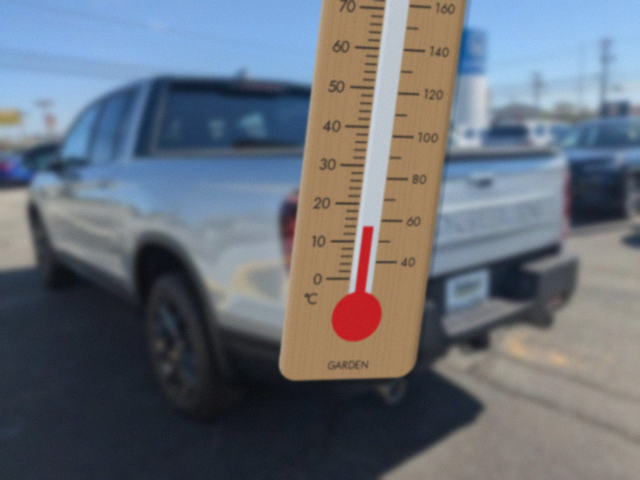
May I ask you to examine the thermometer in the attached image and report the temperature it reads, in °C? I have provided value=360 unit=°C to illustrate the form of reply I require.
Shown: value=14 unit=°C
